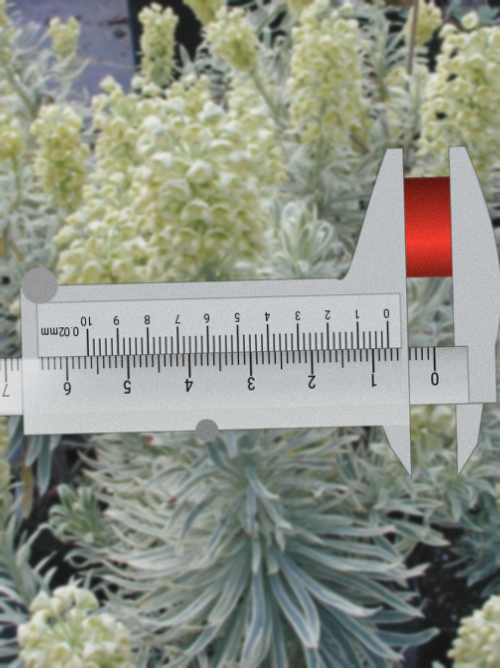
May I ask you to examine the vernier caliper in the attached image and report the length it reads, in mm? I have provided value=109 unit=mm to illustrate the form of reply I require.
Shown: value=7.5 unit=mm
